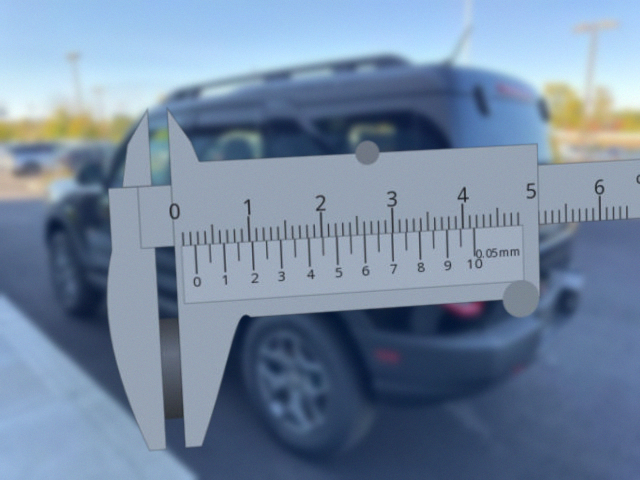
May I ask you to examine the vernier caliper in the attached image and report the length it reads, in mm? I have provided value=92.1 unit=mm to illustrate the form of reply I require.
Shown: value=2.6 unit=mm
